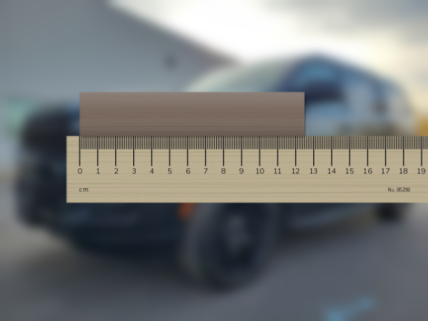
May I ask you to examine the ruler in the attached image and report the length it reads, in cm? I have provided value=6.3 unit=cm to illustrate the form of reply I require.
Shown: value=12.5 unit=cm
